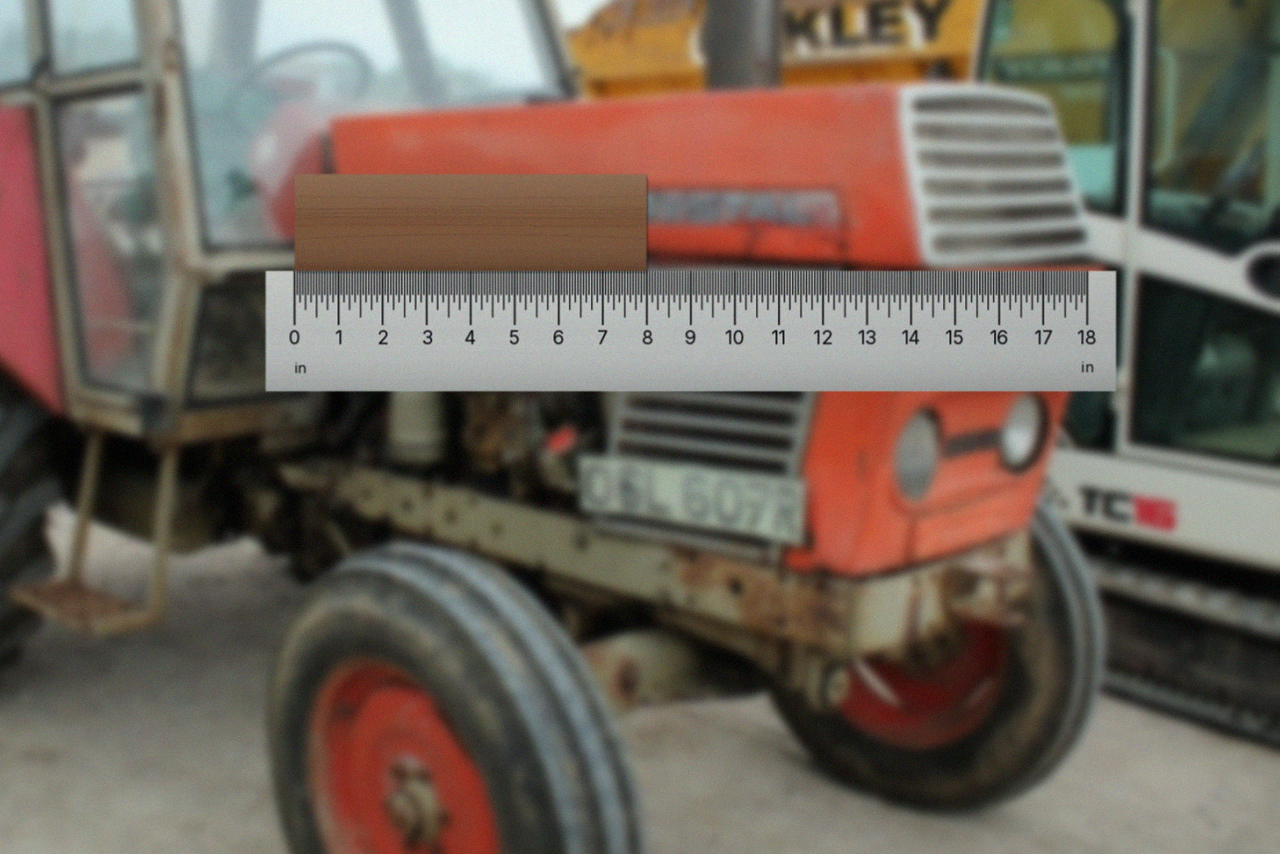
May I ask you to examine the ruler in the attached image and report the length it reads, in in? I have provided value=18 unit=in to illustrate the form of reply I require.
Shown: value=8 unit=in
